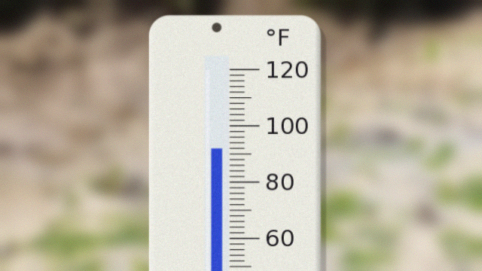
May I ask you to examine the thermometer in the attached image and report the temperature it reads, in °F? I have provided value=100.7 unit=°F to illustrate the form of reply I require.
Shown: value=92 unit=°F
